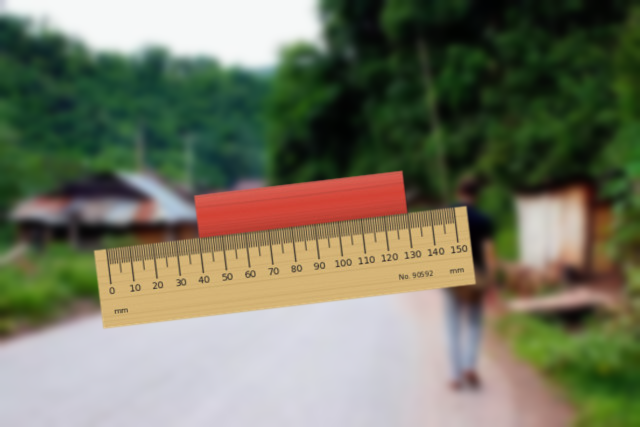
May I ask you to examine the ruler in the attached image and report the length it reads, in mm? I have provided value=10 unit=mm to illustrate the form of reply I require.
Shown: value=90 unit=mm
